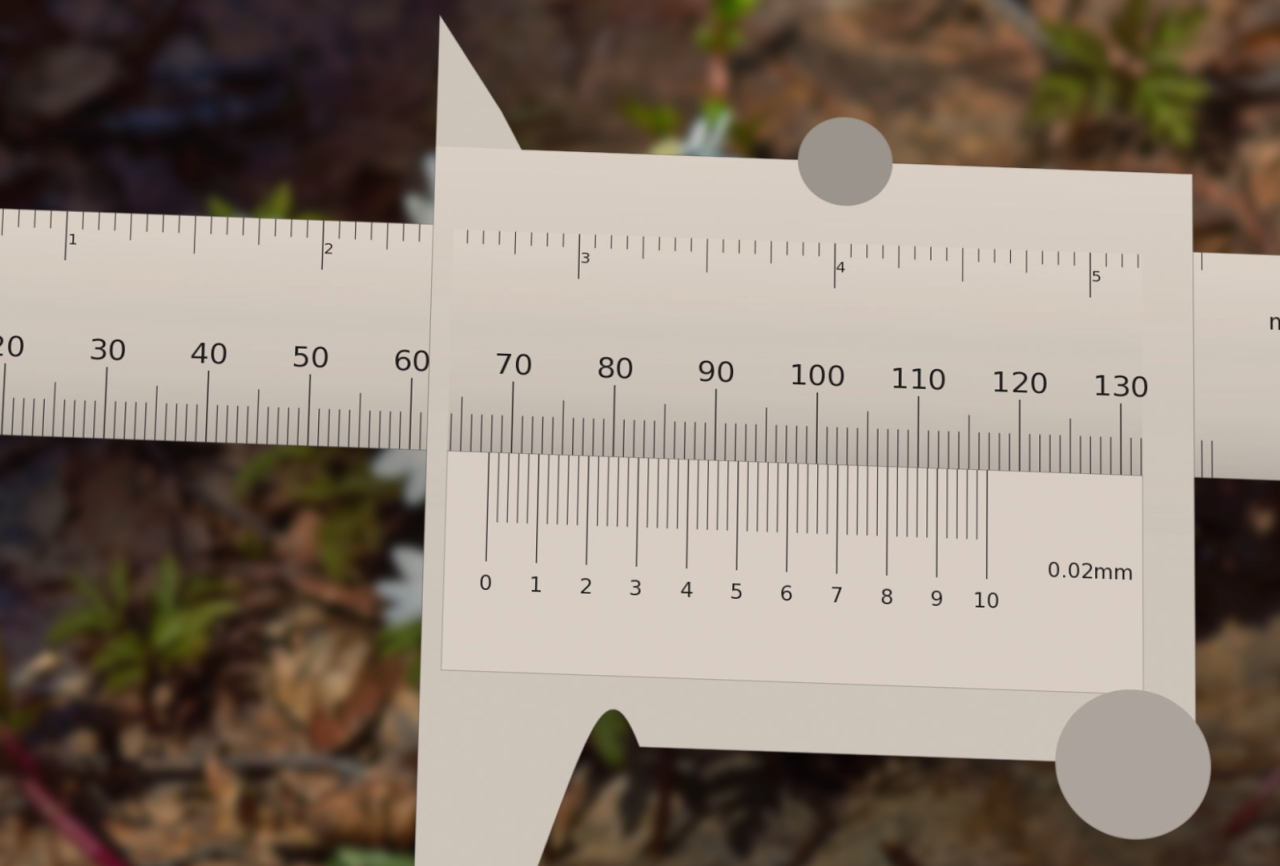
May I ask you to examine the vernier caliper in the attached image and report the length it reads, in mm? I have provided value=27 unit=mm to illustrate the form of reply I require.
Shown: value=67.8 unit=mm
